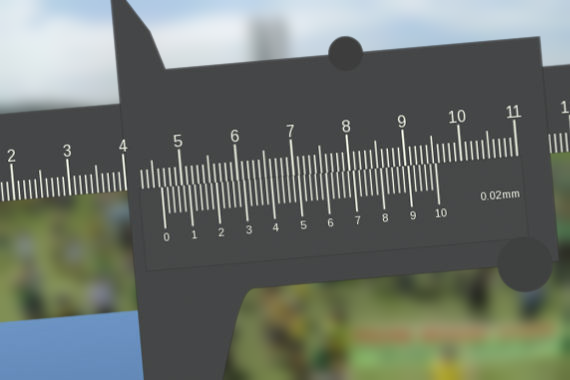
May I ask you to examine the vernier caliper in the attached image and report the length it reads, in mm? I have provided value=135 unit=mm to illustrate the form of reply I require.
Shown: value=46.4 unit=mm
